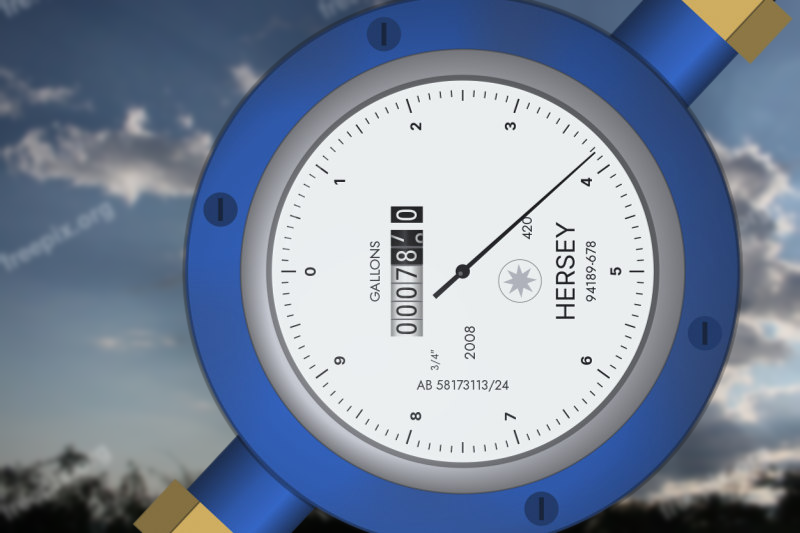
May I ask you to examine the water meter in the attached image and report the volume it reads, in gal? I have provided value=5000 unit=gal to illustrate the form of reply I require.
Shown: value=7873.8 unit=gal
